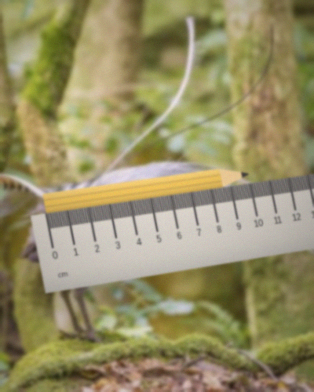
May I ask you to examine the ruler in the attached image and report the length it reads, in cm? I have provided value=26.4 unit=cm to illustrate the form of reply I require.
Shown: value=10 unit=cm
